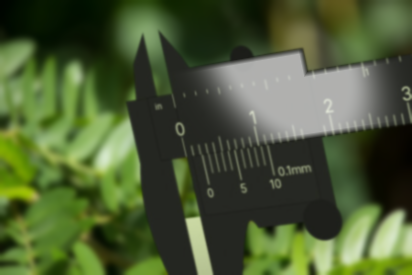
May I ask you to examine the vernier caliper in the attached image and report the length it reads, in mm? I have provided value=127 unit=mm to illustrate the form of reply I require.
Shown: value=2.2 unit=mm
